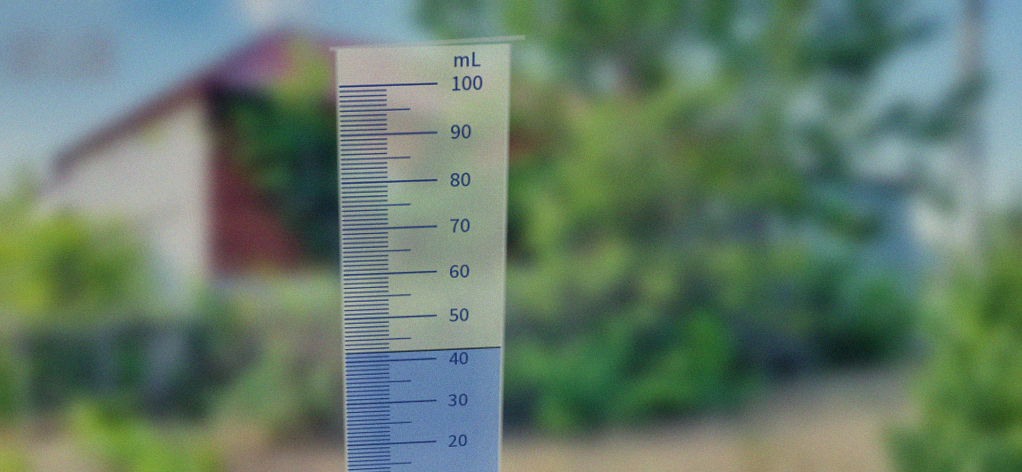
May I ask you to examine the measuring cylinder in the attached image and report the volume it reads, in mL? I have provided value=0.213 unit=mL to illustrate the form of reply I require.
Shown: value=42 unit=mL
